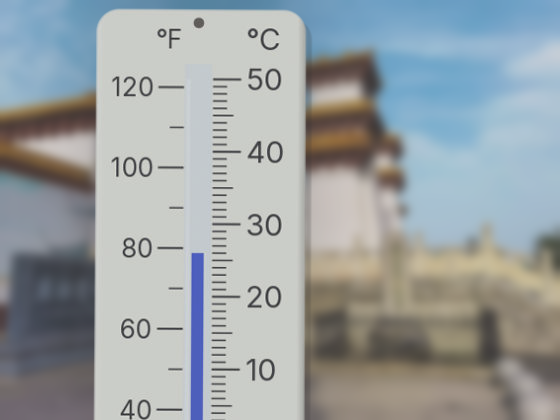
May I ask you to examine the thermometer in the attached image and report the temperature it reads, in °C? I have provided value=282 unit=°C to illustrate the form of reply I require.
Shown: value=26 unit=°C
